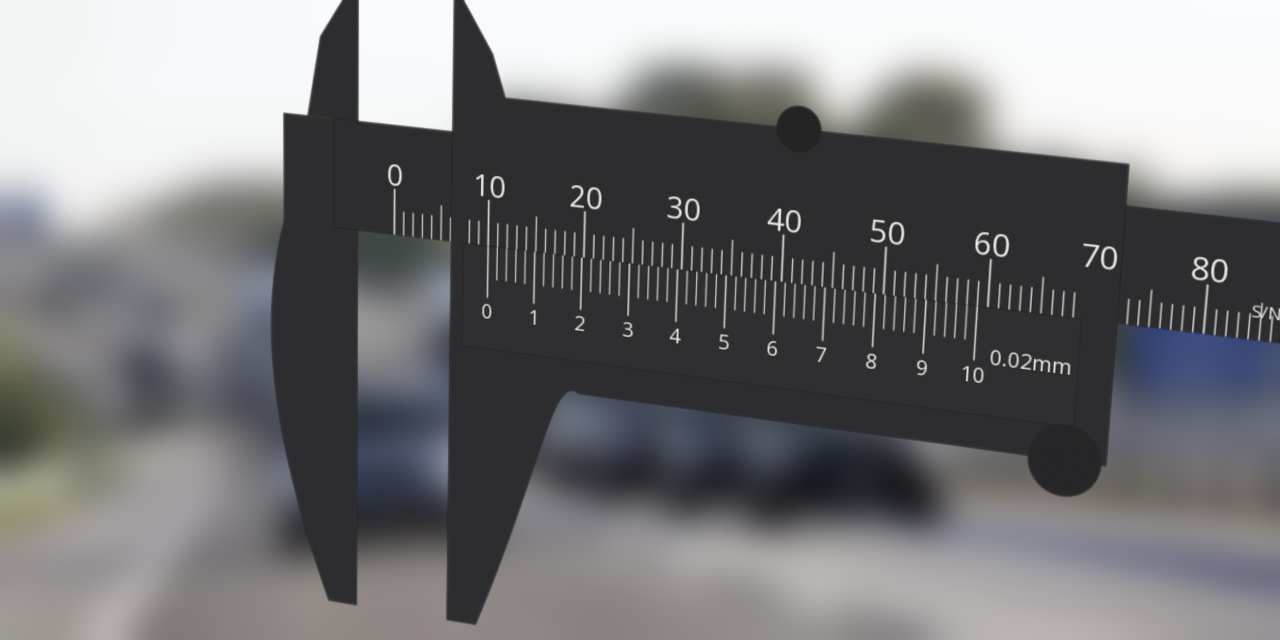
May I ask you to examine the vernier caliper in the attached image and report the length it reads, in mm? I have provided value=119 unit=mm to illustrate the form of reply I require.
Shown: value=10.0 unit=mm
